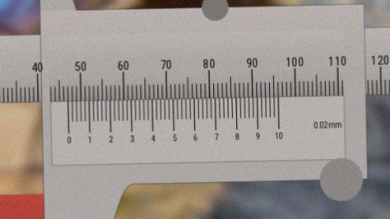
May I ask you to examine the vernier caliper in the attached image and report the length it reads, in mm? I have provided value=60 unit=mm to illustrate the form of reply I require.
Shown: value=47.0 unit=mm
